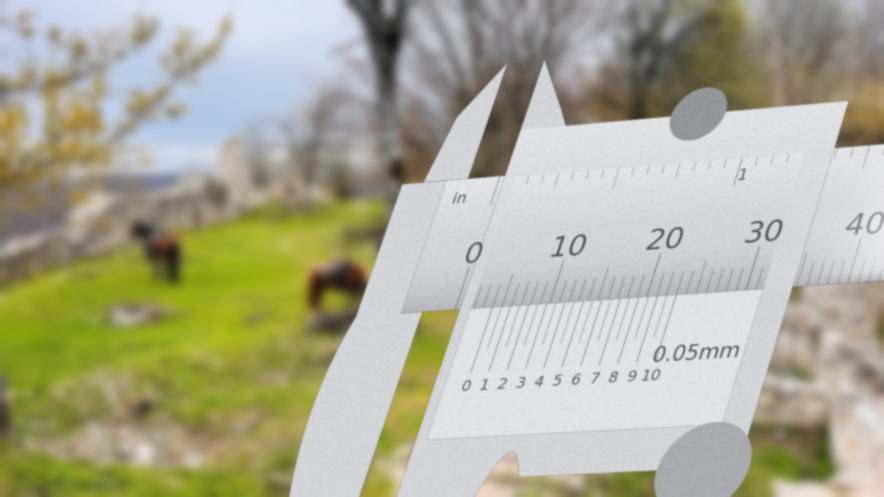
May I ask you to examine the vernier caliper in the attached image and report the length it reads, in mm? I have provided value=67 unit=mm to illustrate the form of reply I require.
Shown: value=4.0 unit=mm
